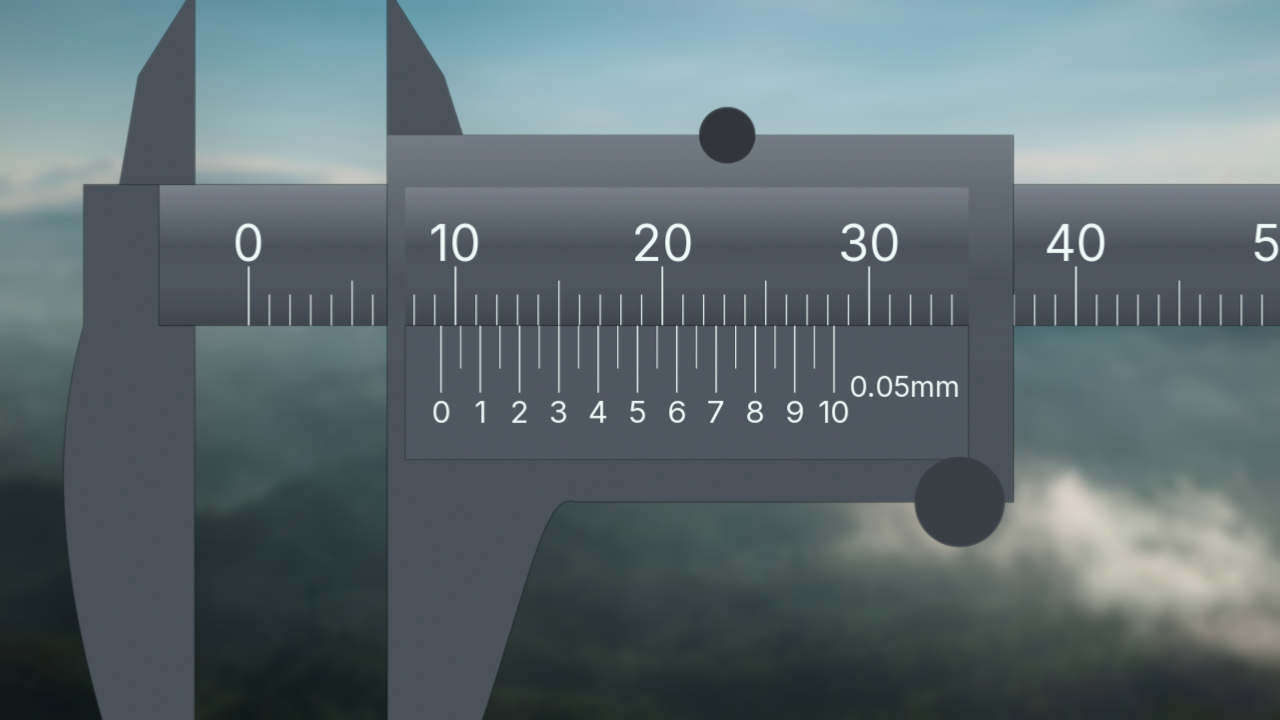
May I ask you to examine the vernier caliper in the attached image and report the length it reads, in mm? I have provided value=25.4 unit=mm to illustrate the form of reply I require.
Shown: value=9.3 unit=mm
